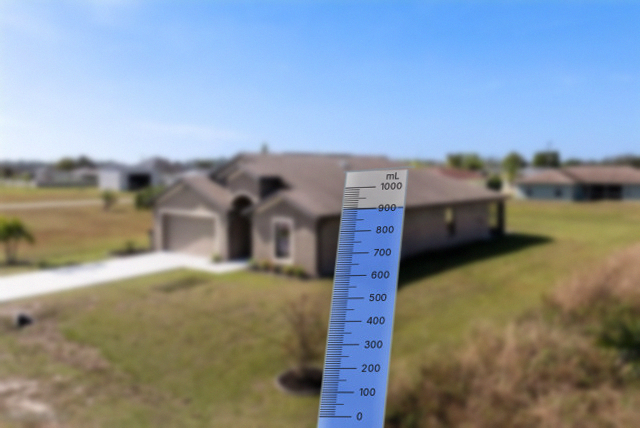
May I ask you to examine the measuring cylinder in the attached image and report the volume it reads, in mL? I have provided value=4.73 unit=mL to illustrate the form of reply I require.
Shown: value=900 unit=mL
